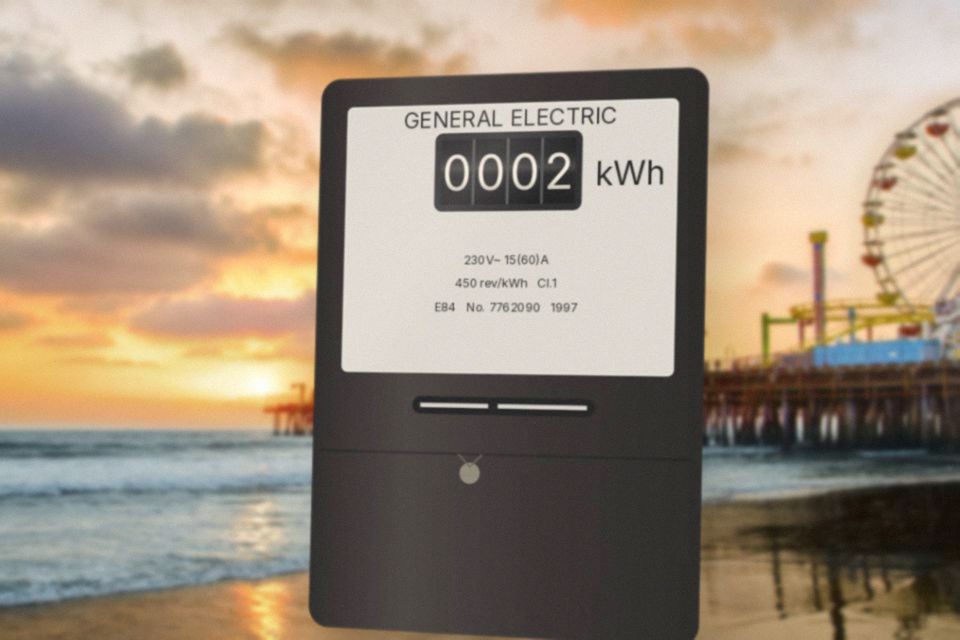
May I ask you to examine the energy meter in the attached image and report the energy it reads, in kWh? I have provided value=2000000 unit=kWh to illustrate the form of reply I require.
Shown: value=2 unit=kWh
